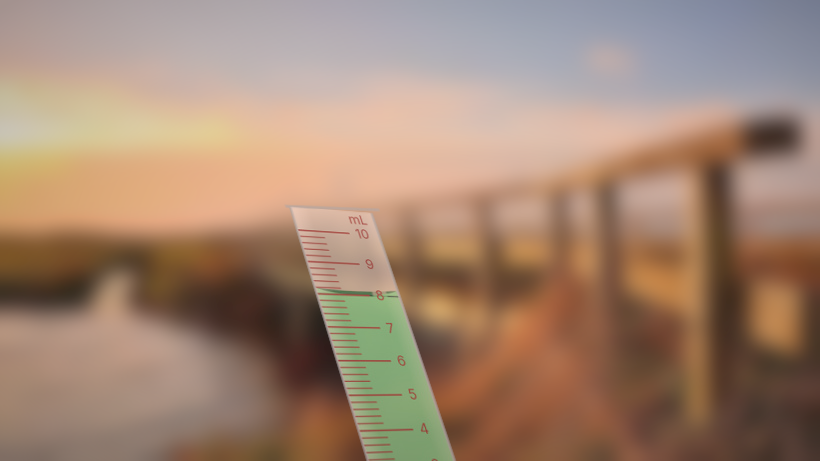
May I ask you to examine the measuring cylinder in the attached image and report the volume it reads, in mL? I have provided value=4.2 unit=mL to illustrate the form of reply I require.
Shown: value=8 unit=mL
